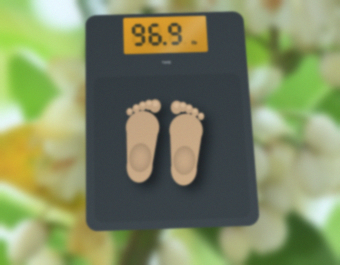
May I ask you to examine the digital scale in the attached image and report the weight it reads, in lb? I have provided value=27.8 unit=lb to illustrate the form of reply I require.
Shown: value=96.9 unit=lb
